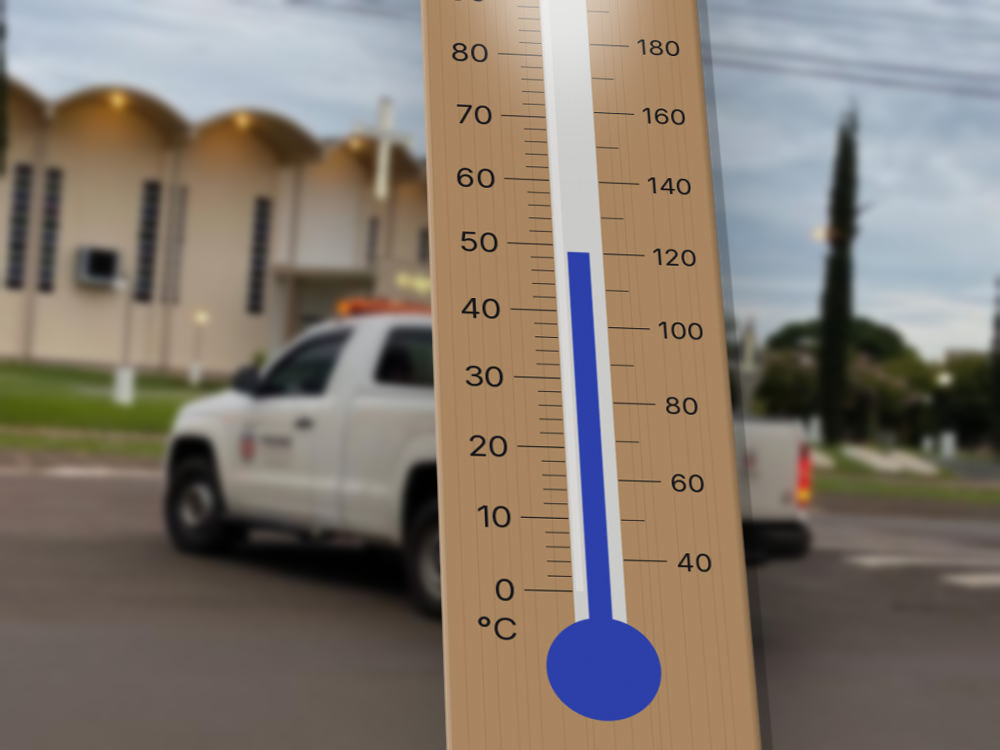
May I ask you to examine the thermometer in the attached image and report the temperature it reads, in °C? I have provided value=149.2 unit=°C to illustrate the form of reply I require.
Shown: value=49 unit=°C
